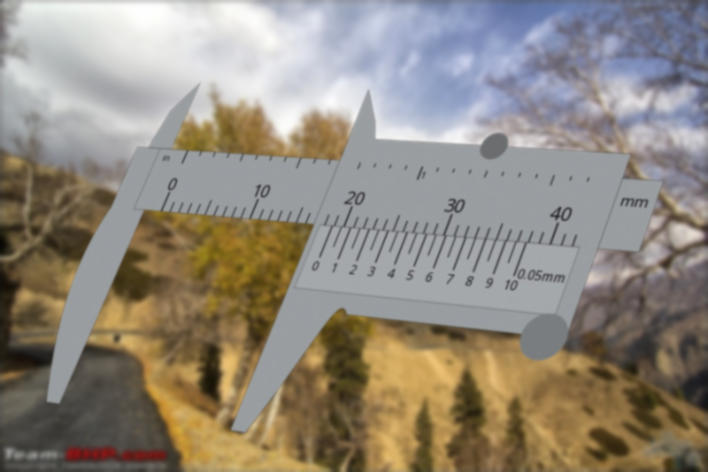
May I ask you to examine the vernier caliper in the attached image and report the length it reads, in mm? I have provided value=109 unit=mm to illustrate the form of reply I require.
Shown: value=18.8 unit=mm
